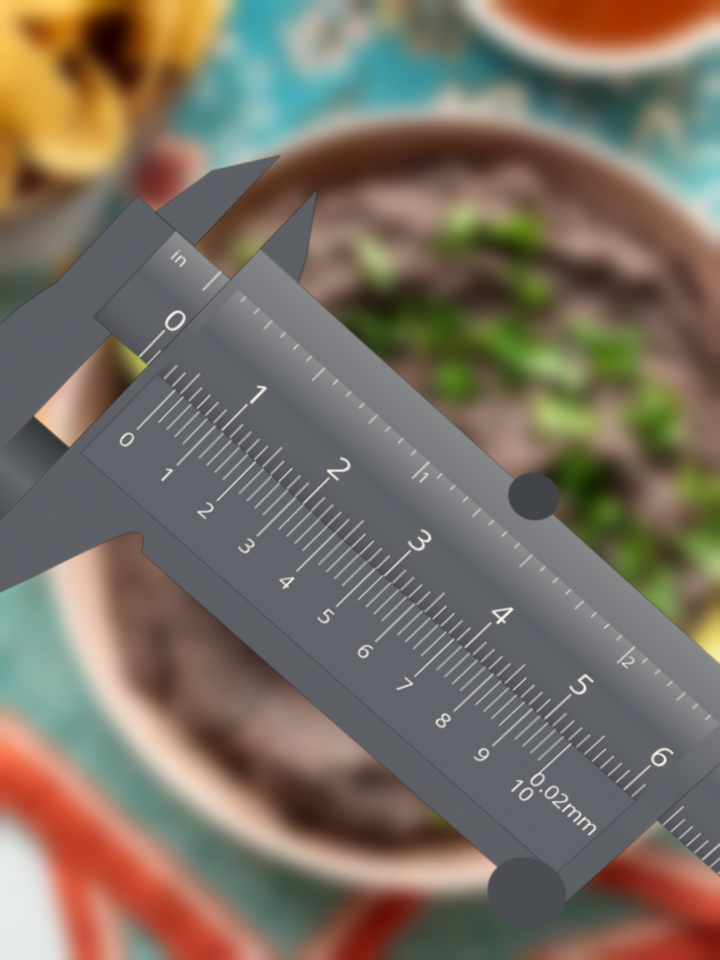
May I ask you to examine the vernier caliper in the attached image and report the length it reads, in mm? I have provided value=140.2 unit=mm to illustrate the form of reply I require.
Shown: value=4.4 unit=mm
